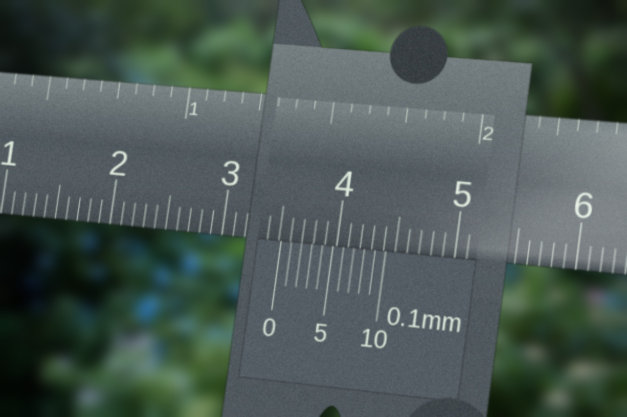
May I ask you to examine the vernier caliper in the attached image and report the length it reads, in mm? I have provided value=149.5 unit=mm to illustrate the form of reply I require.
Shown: value=35.2 unit=mm
